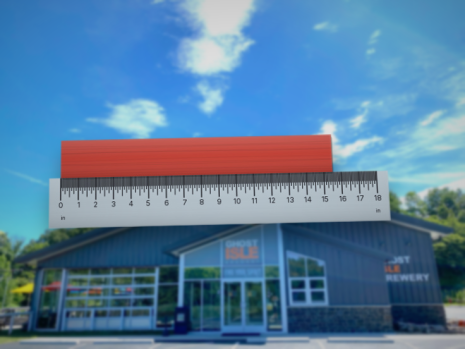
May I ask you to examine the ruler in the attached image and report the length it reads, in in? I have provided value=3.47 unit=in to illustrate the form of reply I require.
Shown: value=15.5 unit=in
